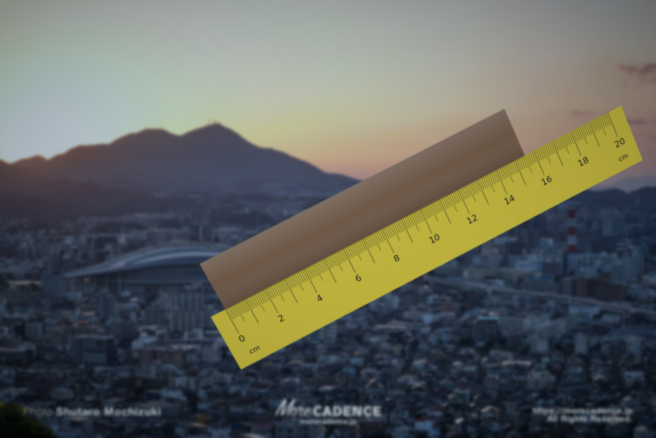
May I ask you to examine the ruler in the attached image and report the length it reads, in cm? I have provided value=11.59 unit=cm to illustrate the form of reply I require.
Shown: value=15.5 unit=cm
